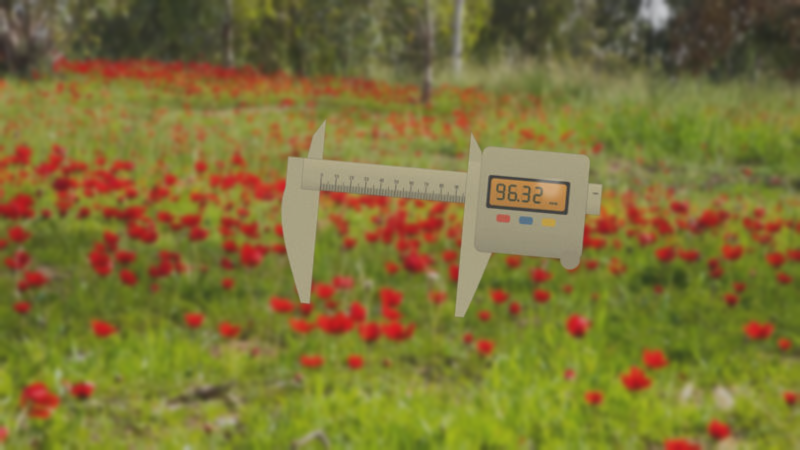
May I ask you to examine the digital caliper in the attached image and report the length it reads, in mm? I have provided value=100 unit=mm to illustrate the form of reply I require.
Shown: value=96.32 unit=mm
